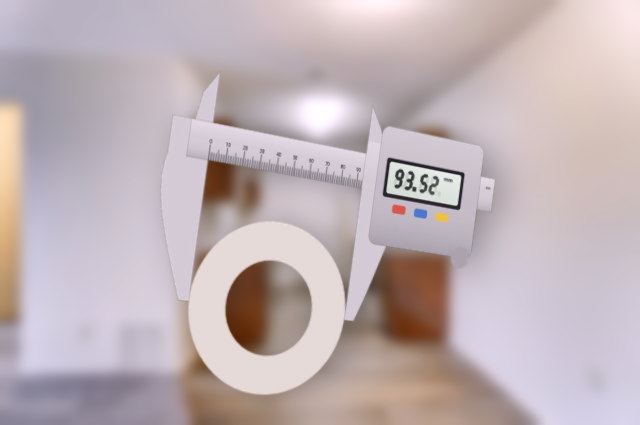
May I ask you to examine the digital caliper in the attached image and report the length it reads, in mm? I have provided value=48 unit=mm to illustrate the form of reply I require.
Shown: value=93.52 unit=mm
